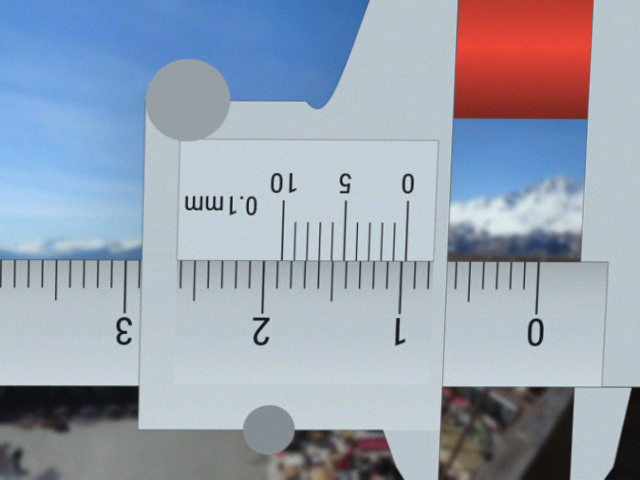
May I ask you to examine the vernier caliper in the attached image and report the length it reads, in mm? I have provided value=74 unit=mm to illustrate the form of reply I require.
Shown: value=9.7 unit=mm
